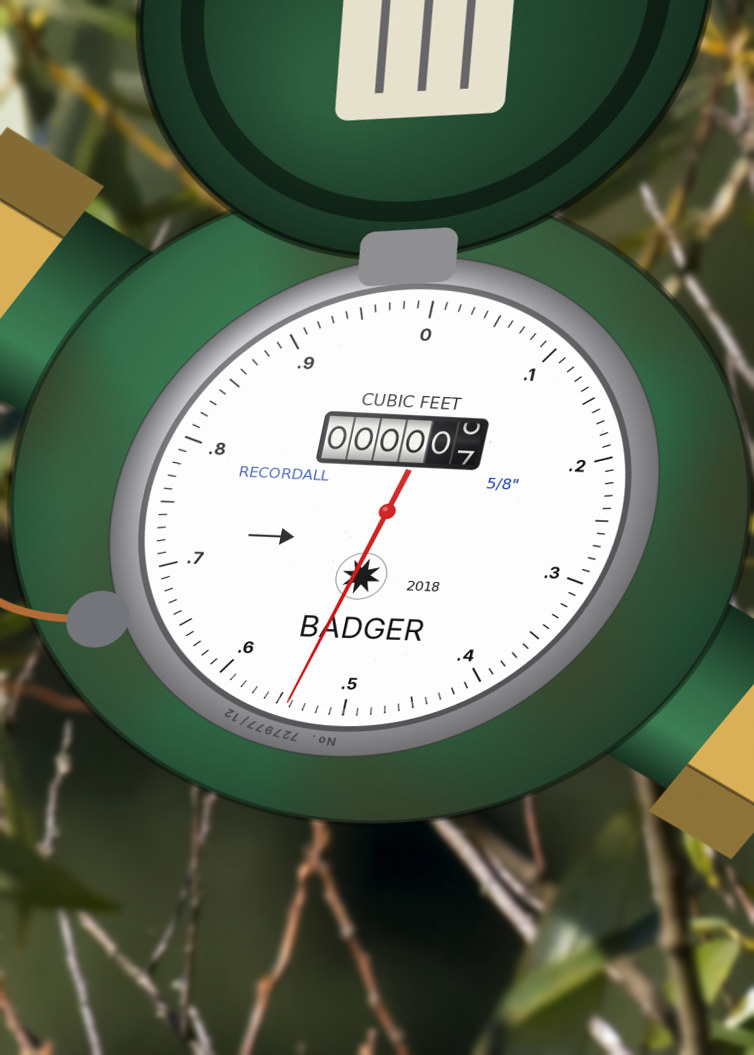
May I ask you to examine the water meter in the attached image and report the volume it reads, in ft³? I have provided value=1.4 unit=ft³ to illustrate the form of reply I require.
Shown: value=6.54 unit=ft³
